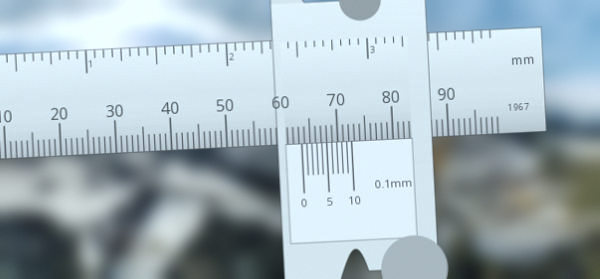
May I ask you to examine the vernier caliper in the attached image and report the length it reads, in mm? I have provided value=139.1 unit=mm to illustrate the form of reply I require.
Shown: value=63.5 unit=mm
